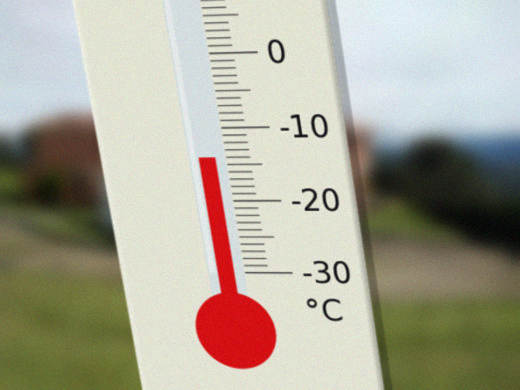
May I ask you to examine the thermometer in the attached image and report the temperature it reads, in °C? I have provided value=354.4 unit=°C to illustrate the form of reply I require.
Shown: value=-14 unit=°C
